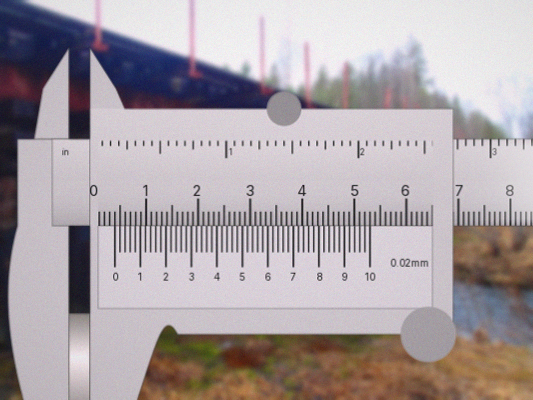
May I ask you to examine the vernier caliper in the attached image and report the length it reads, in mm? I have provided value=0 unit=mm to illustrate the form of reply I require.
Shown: value=4.0 unit=mm
